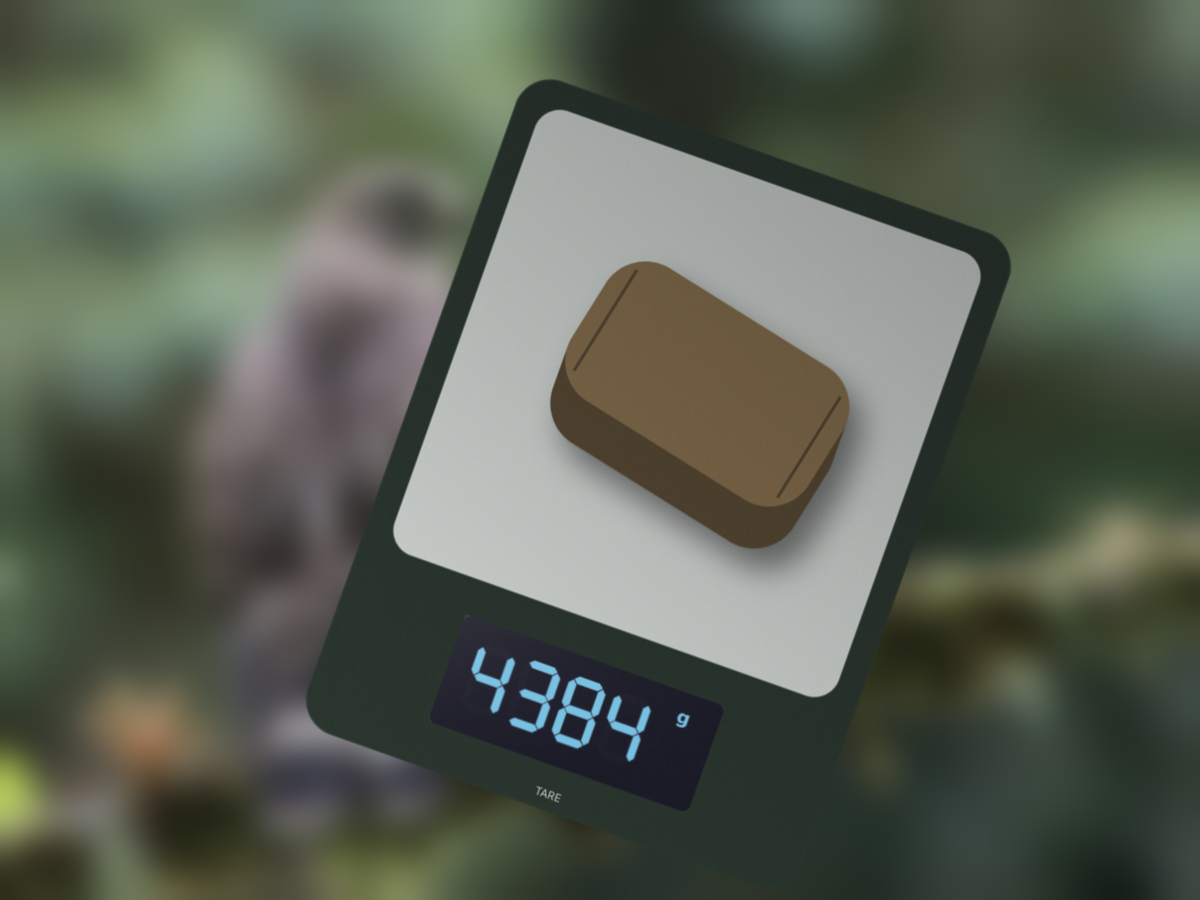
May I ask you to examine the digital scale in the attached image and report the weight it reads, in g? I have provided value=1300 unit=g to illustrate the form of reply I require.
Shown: value=4384 unit=g
